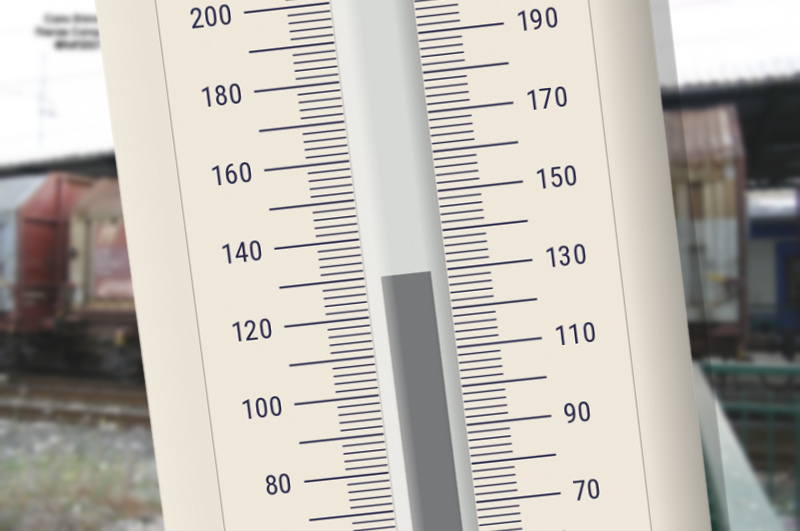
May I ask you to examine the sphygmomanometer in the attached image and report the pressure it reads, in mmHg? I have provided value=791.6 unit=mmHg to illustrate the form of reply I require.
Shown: value=130 unit=mmHg
